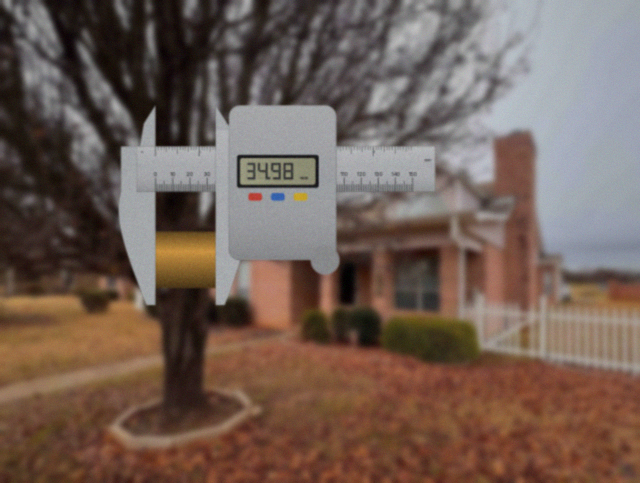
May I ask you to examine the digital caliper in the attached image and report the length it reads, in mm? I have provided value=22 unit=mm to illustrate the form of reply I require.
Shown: value=34.98 unit=mm
